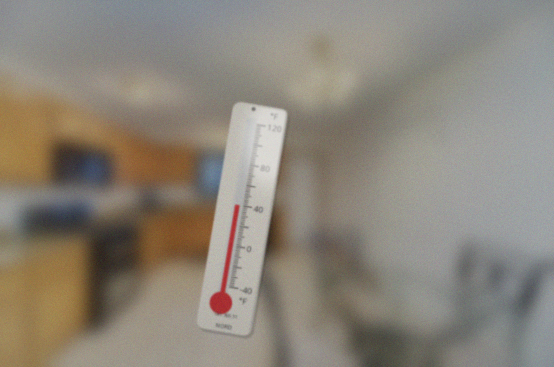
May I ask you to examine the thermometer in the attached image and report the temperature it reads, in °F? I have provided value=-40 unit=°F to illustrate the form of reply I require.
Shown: value=40 unit=°F
